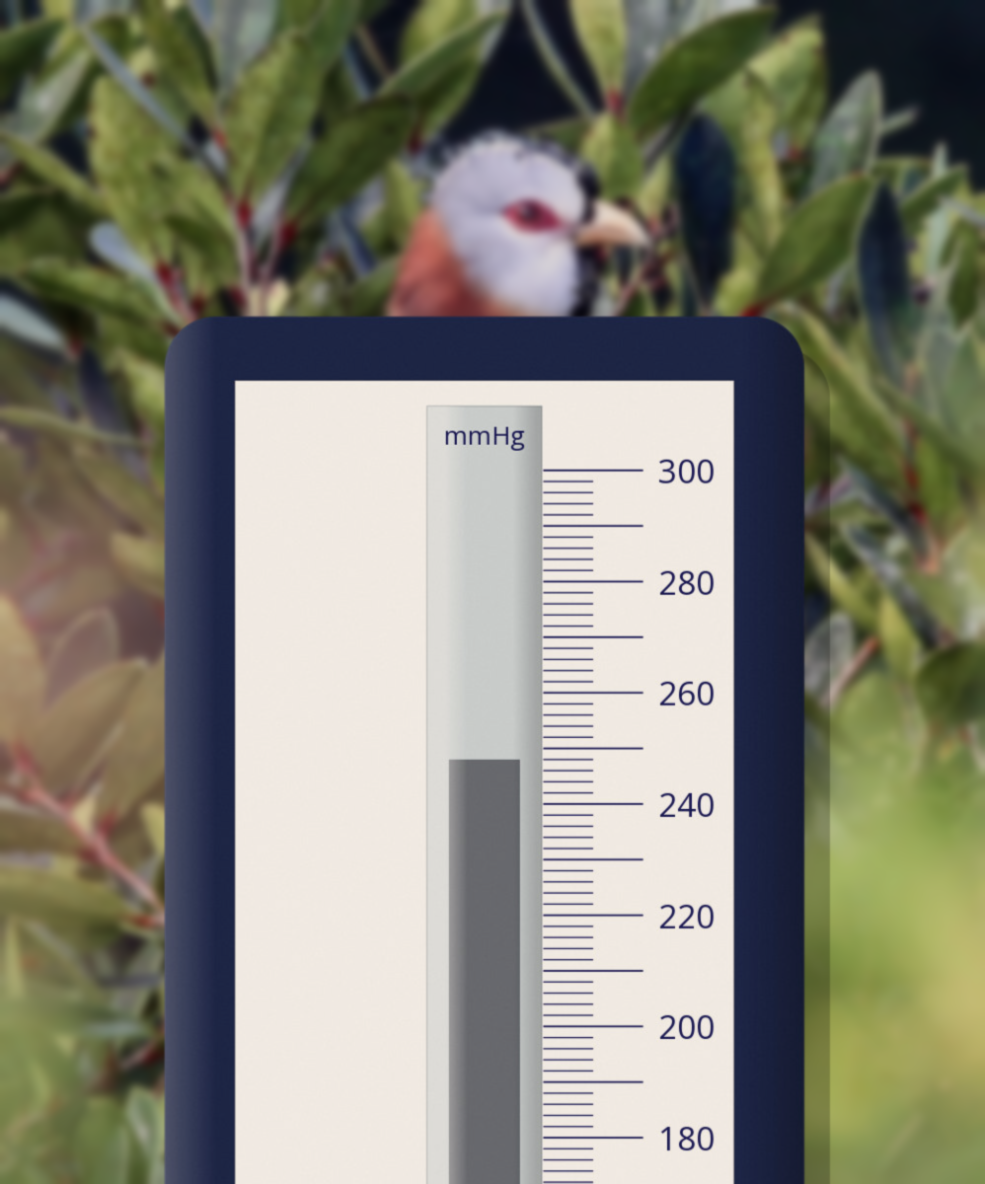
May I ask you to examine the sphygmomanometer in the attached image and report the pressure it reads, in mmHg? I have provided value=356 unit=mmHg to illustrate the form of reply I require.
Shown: value=248 unit=mmHg
